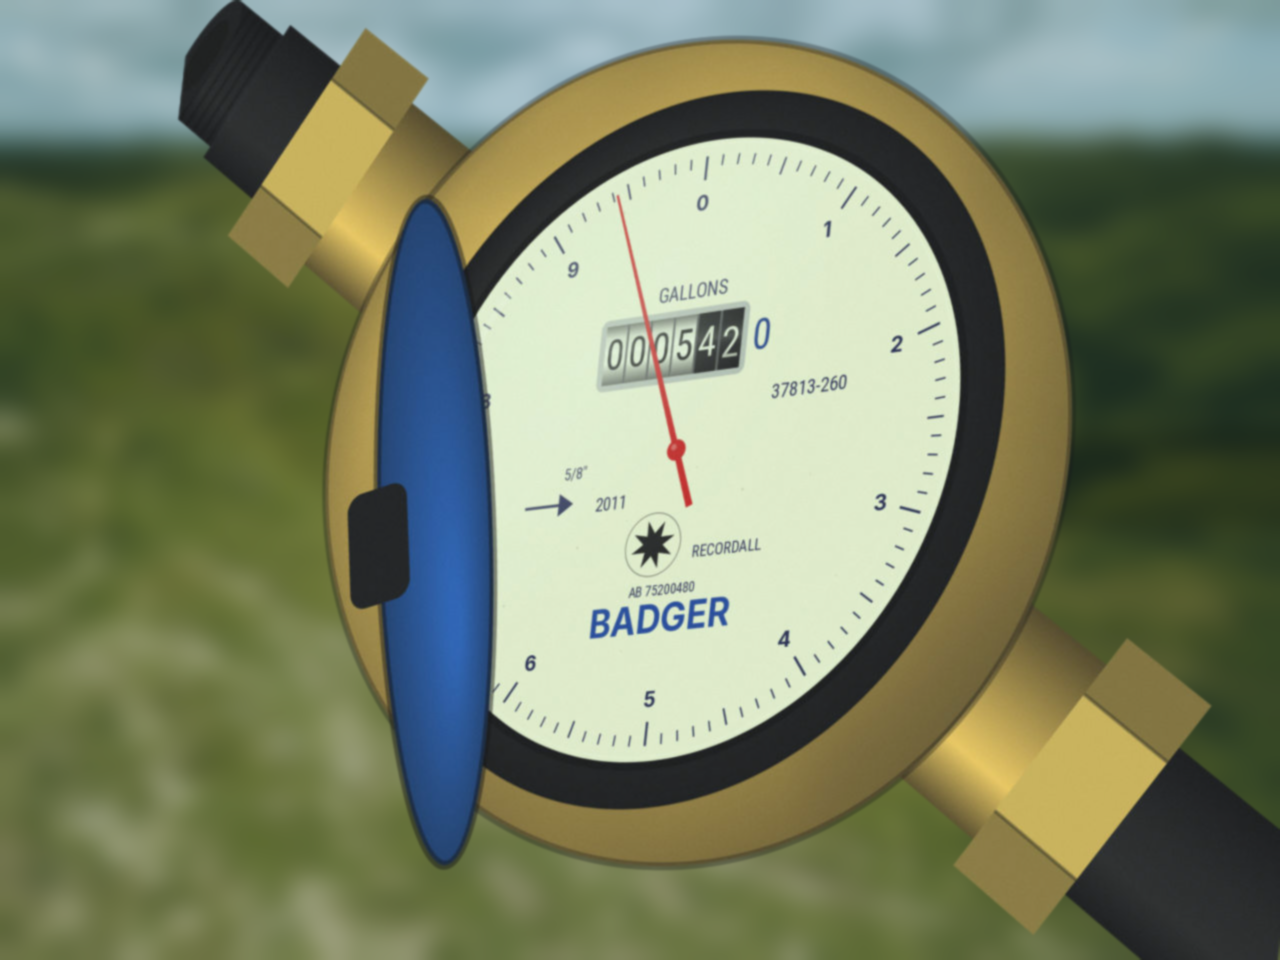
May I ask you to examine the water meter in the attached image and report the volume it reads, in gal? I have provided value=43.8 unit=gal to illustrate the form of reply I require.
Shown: value=5419.4 unit=gal
